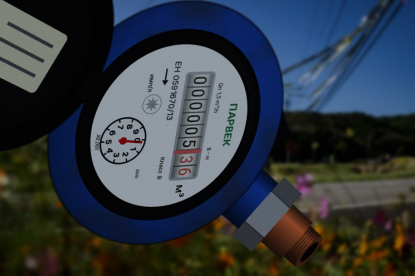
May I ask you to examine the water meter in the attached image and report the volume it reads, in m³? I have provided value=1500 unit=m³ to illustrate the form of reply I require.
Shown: value=5.360 unit=m³
